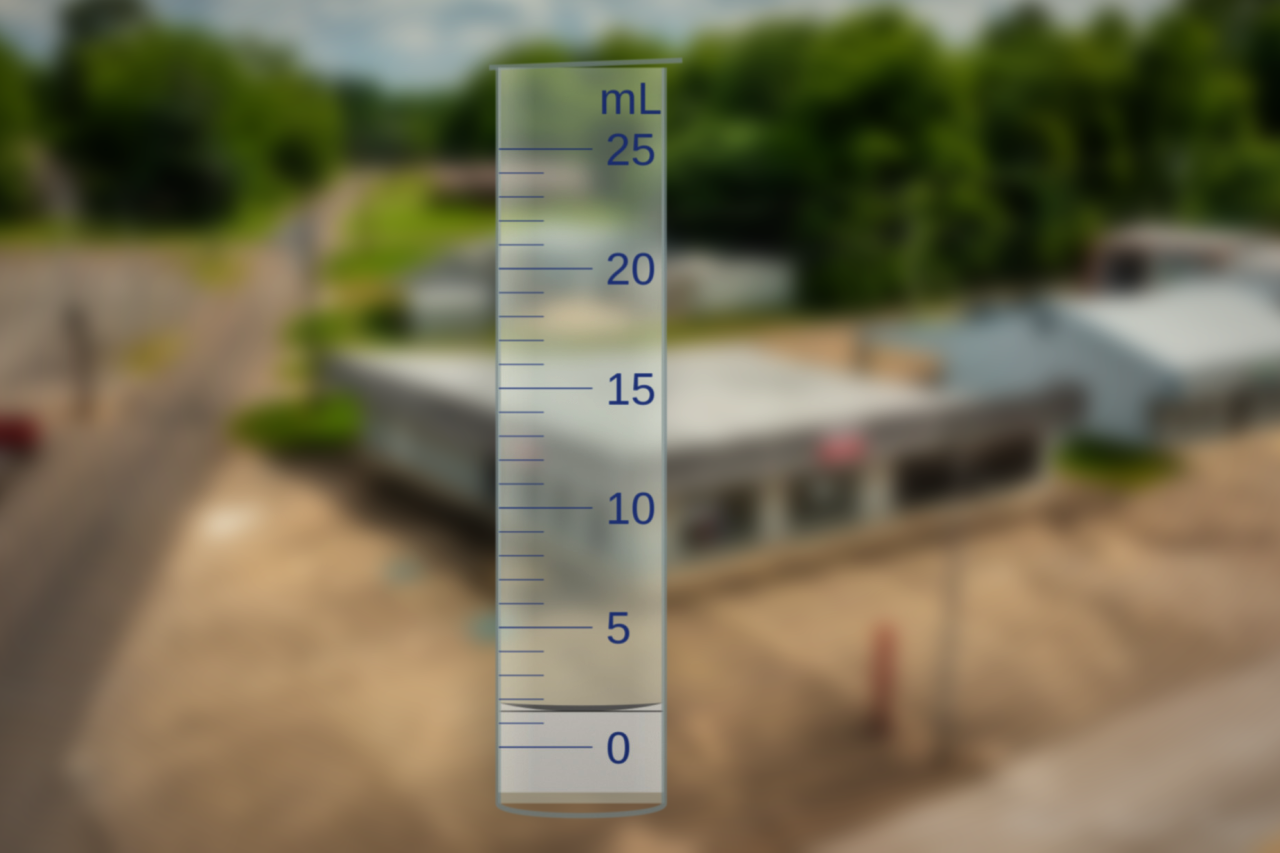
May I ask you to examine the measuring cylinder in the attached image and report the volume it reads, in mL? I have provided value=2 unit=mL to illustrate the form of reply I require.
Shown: value=1.5 unit=mL
